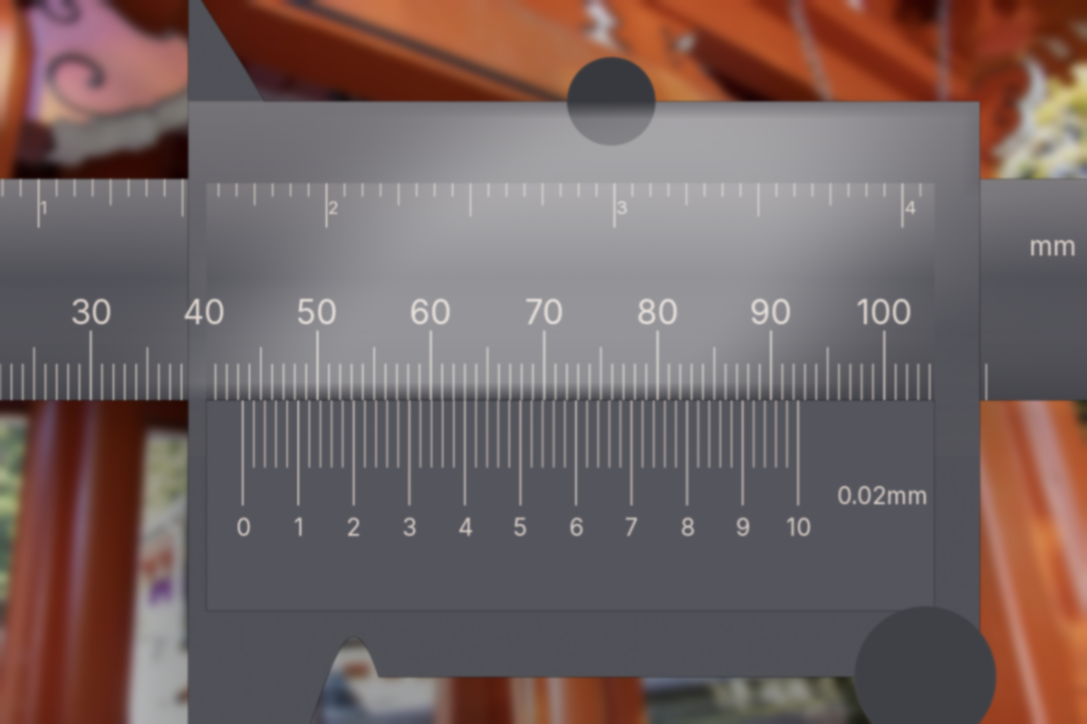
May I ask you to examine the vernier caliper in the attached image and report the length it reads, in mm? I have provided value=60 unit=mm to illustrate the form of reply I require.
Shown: value=43.4 unit=mm
